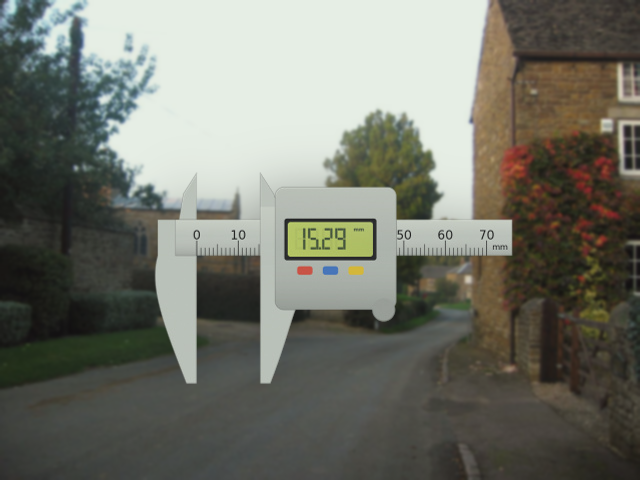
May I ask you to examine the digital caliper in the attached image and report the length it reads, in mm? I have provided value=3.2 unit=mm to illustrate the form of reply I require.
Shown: value=15.29 unit=mm
